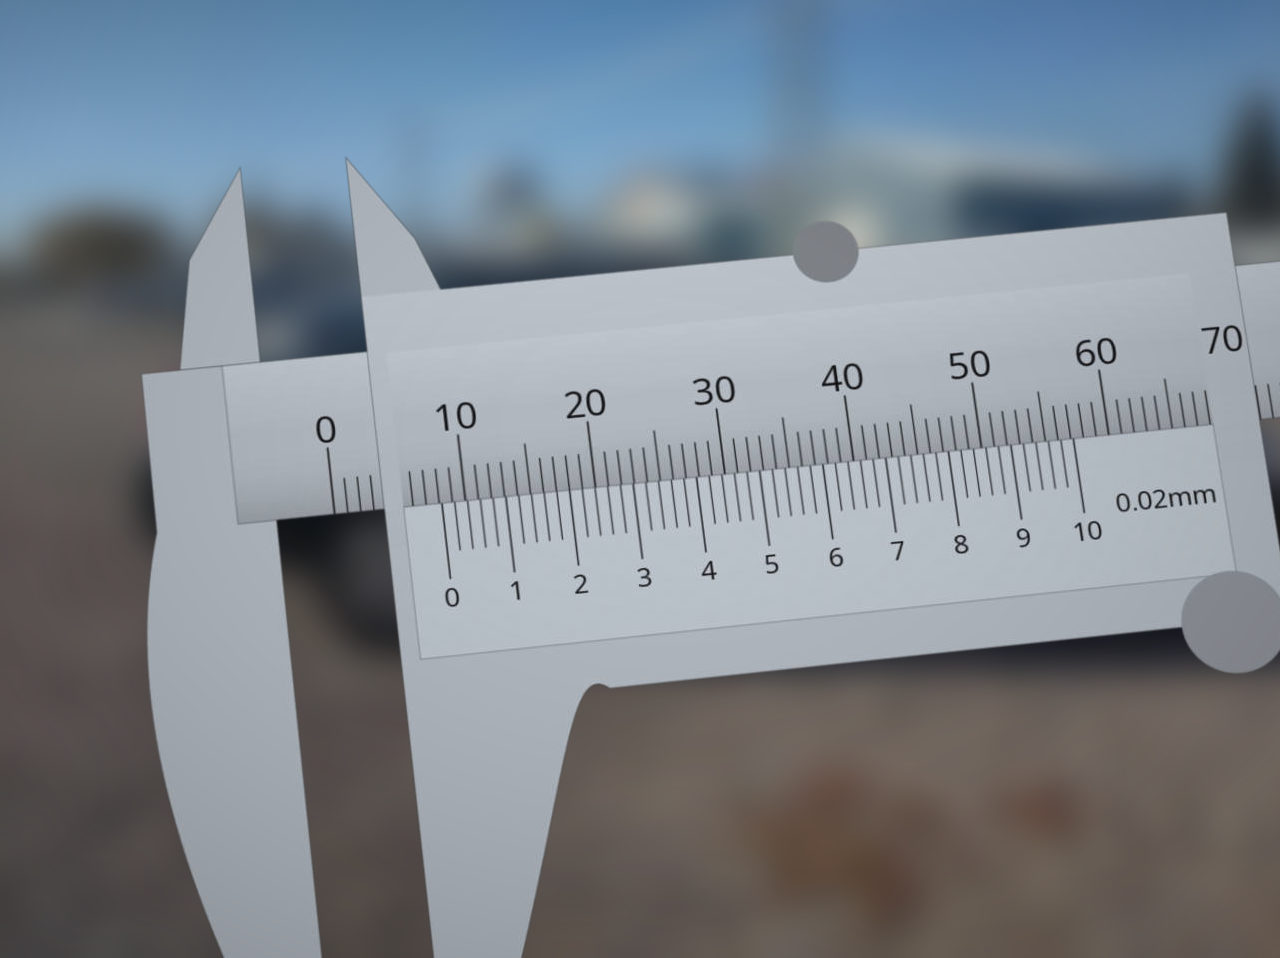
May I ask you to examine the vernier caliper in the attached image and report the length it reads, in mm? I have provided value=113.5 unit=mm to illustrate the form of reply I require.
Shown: value=8.2 unit=mm
